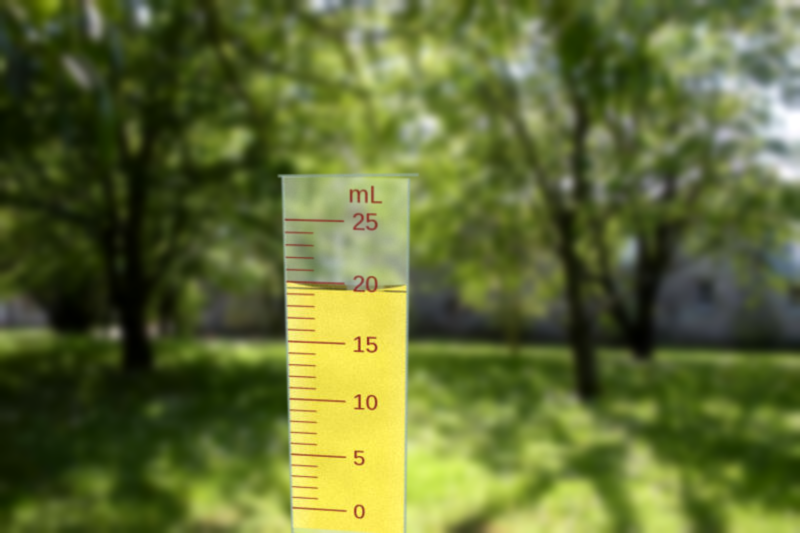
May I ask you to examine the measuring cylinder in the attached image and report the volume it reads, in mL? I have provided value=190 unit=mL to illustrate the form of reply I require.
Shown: value=19.5 unit=mL
